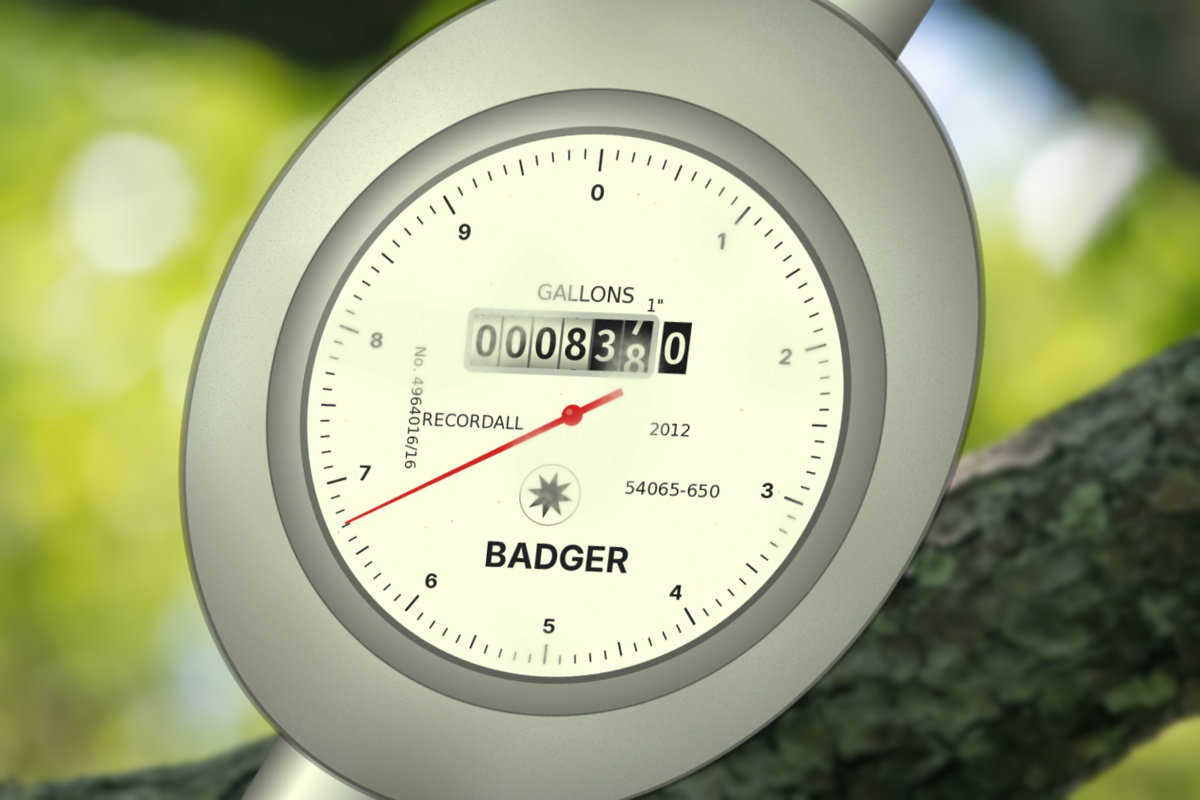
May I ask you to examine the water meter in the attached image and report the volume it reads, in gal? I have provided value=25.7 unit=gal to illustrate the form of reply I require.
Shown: value=8376.7 unit=gal
